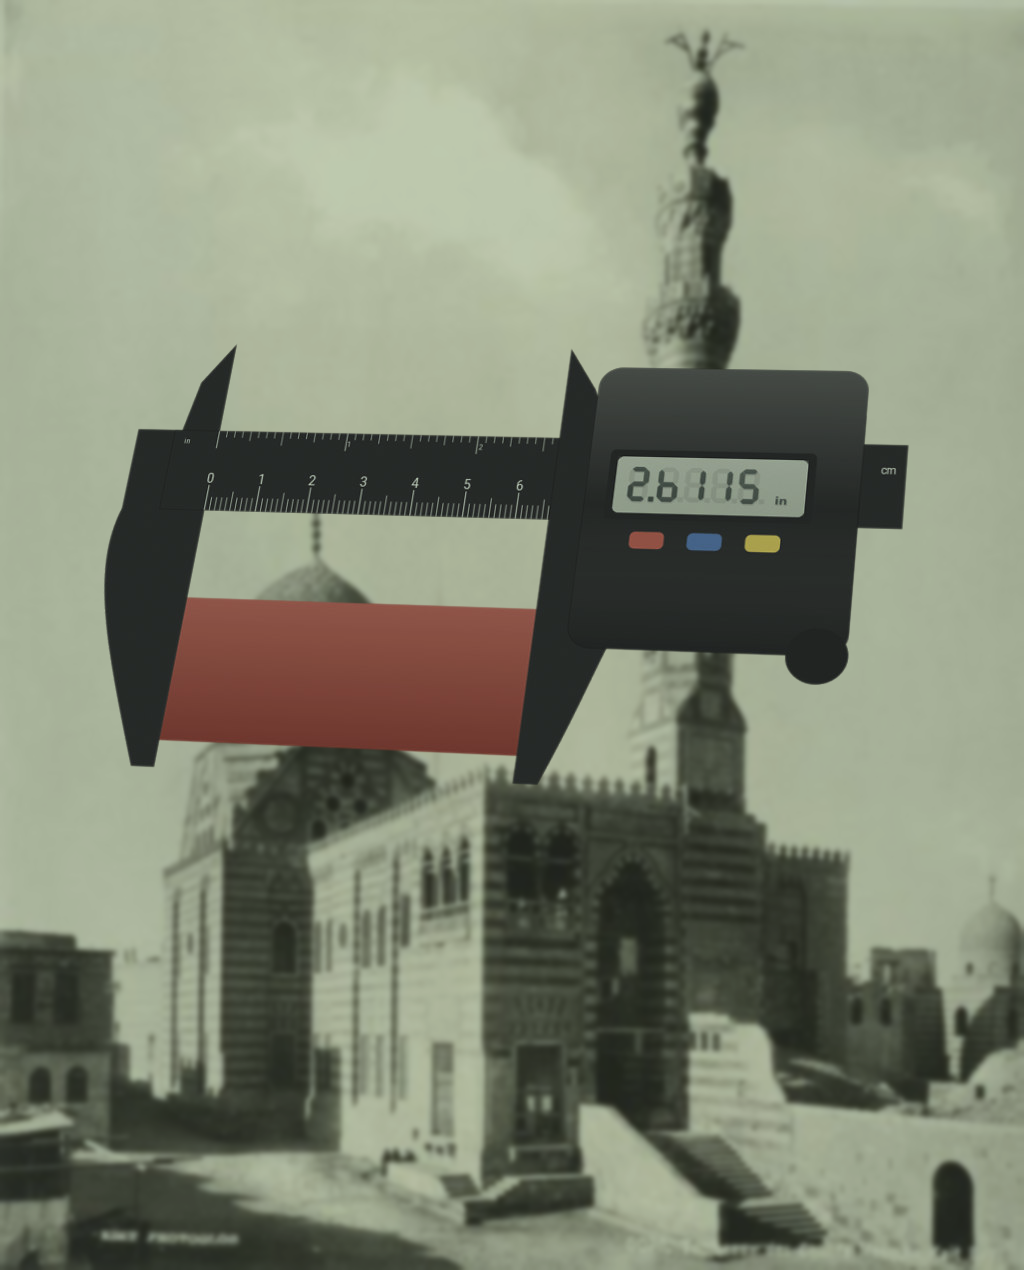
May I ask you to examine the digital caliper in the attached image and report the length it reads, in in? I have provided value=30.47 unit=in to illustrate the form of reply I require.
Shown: value=2.6115 unit=in
